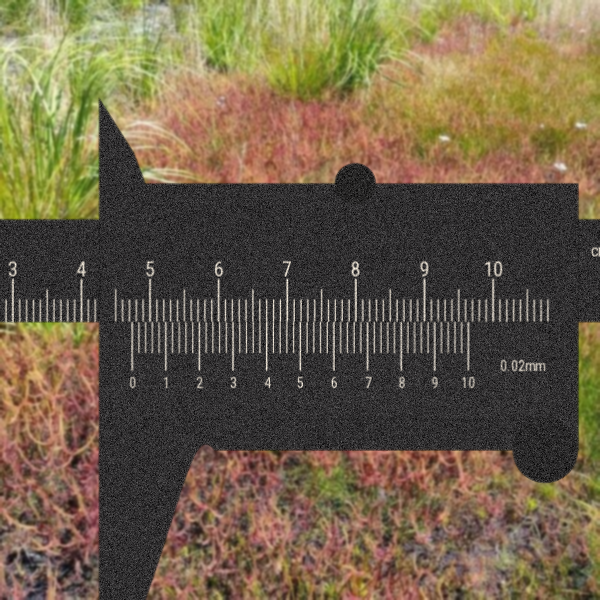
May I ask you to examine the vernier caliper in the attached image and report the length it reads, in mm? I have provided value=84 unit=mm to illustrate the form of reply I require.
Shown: value=47.4 unit=mm
